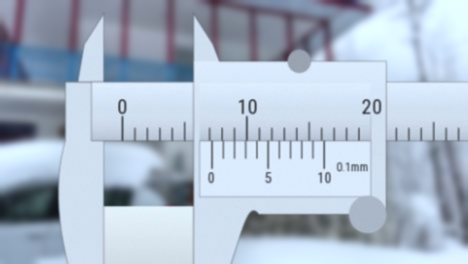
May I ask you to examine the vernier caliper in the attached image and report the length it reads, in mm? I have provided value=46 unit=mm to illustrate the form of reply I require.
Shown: value=7.2 unit=mm
